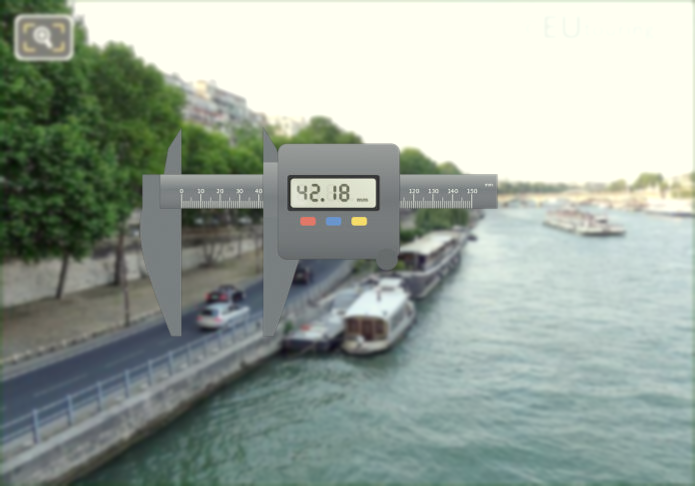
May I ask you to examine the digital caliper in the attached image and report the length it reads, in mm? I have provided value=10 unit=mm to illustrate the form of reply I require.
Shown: value=42.18 unit=mm
